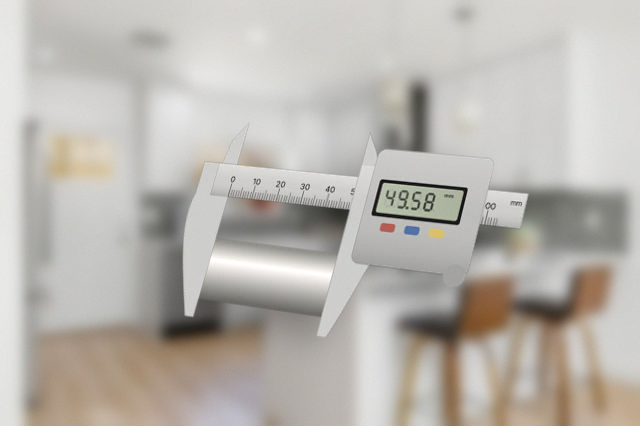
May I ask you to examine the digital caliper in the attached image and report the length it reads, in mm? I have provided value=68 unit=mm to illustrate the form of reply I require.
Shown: value=49.58 unit=mm
